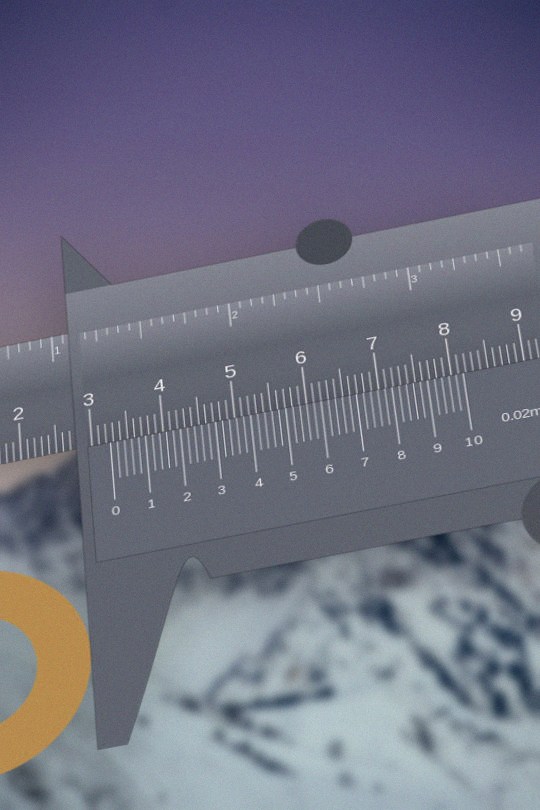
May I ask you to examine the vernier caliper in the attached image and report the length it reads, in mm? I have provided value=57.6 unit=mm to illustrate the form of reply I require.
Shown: value=32.6 unit=mm
